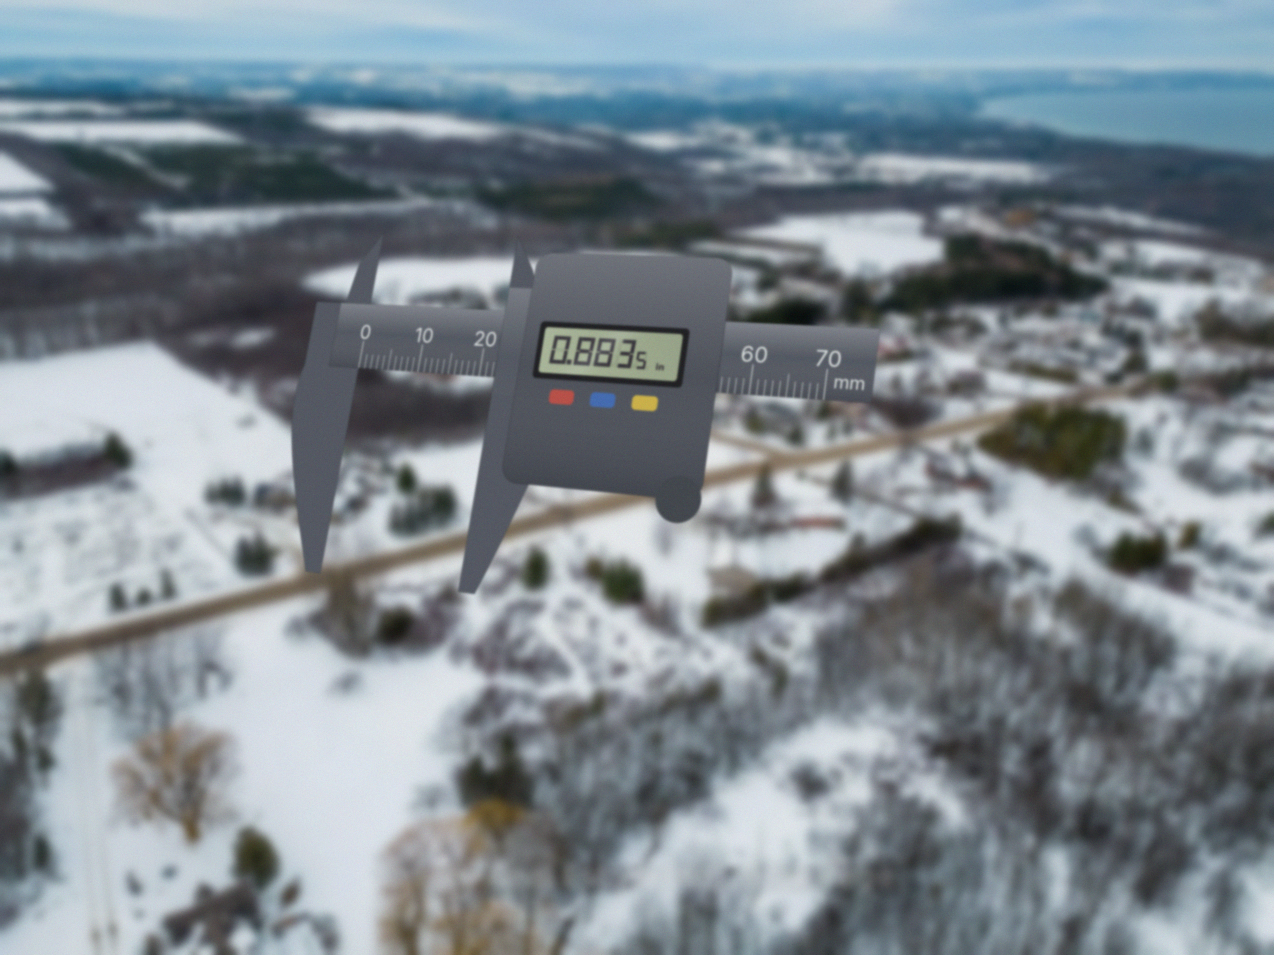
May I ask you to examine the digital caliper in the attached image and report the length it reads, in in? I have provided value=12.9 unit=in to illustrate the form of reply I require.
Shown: value=0.8835 unit=in
